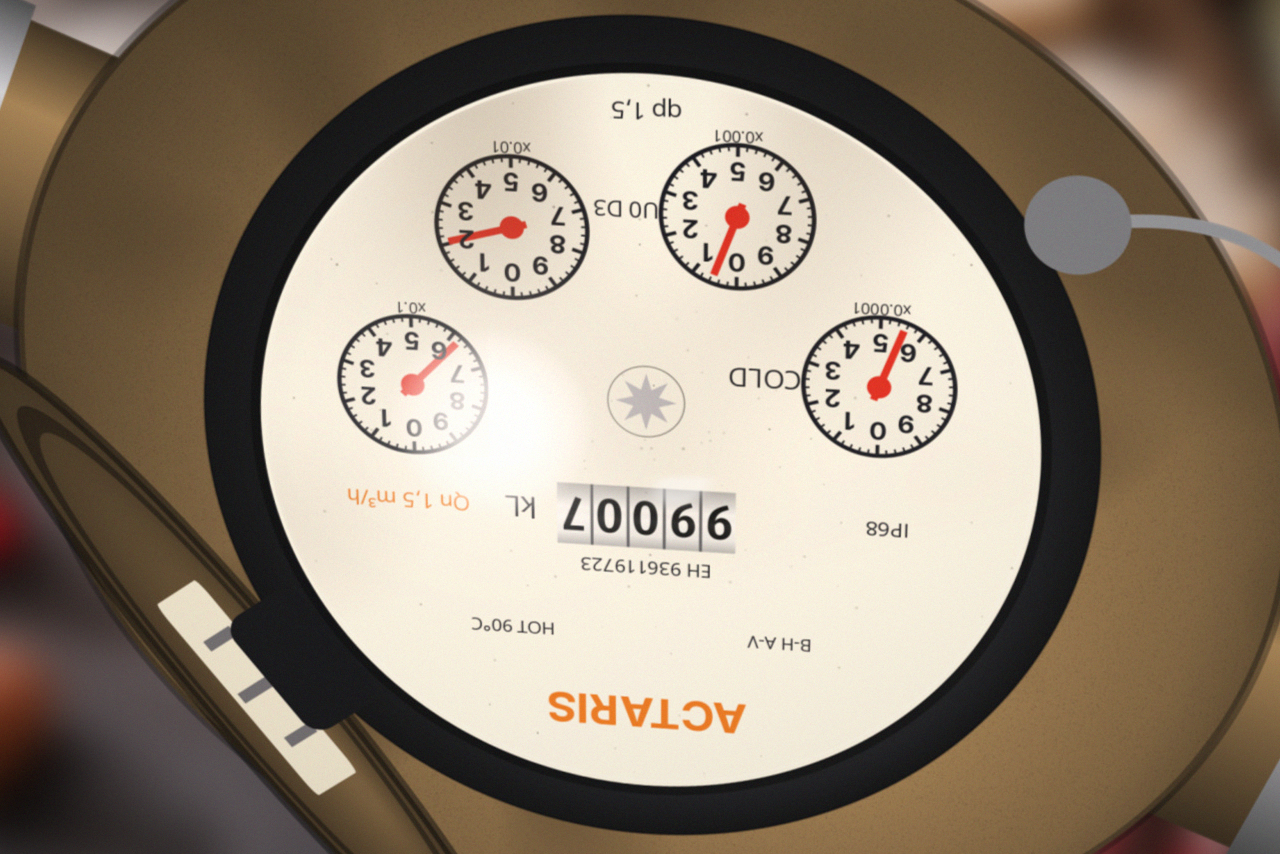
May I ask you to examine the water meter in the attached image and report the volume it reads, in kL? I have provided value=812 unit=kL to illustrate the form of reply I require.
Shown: value=99007.6205 unit=kL
